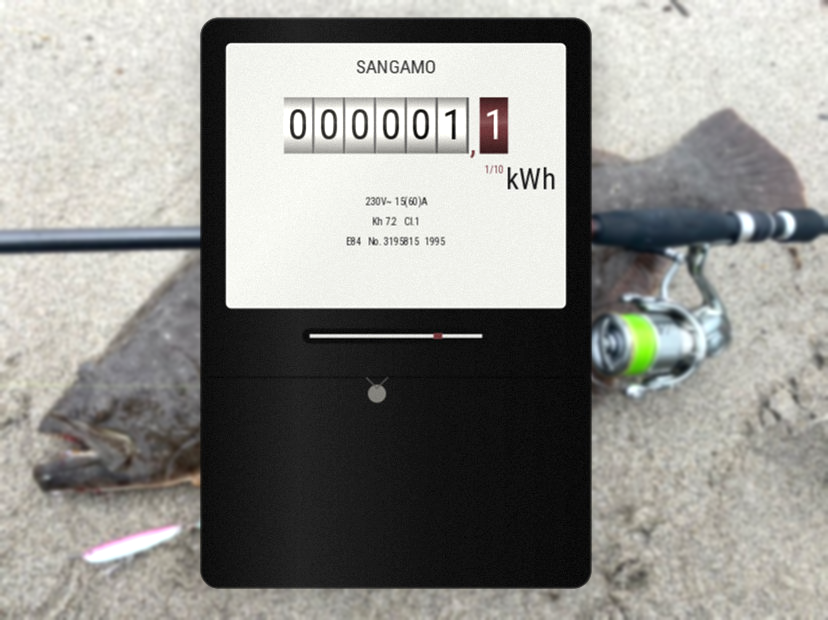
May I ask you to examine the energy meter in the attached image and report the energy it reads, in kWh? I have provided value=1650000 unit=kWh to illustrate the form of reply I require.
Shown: value=1.1 unit=kWh
